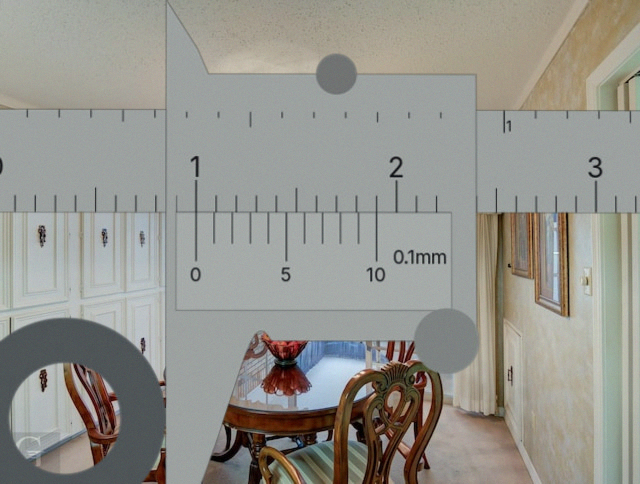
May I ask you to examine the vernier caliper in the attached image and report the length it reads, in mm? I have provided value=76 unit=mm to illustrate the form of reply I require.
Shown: value=10.0 unit=mm
